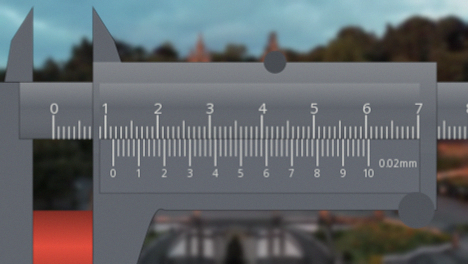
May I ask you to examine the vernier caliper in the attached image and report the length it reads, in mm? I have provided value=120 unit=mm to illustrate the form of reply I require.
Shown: value=11.5 unit=mm
